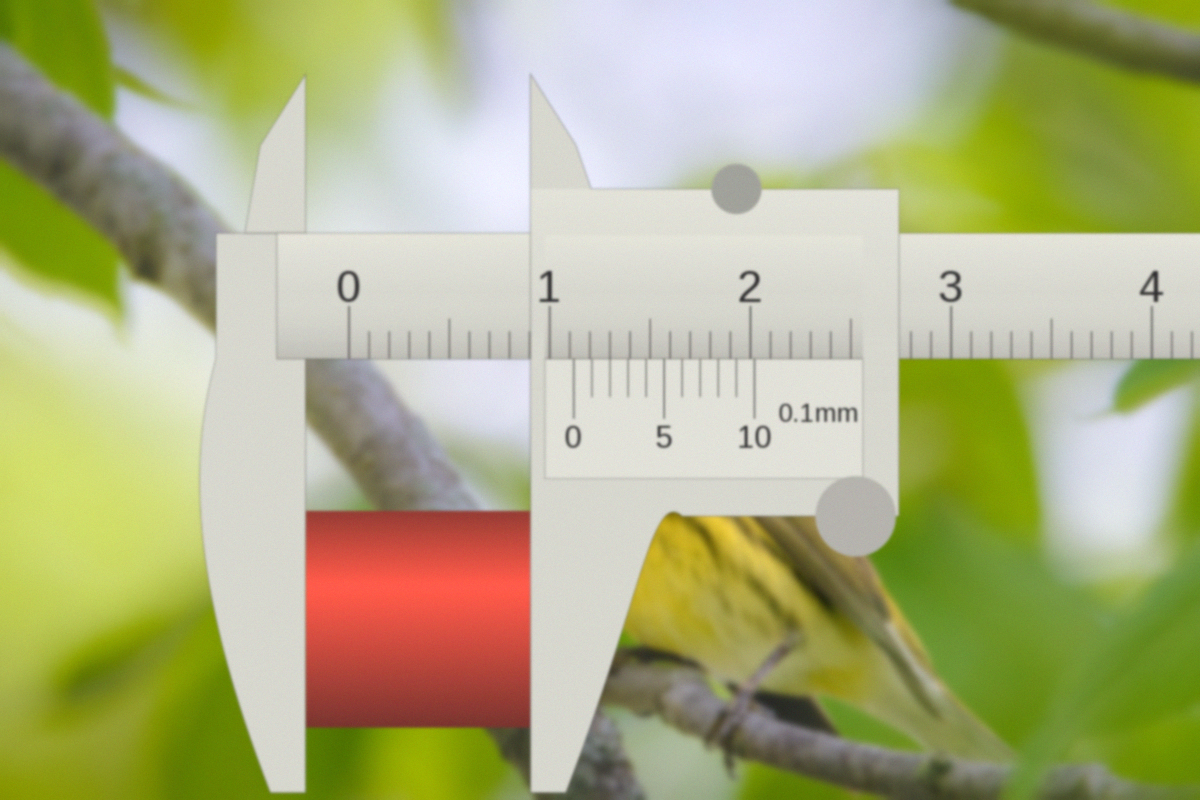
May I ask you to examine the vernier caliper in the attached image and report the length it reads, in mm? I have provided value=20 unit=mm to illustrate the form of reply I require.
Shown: value=11.2 unit=mm
